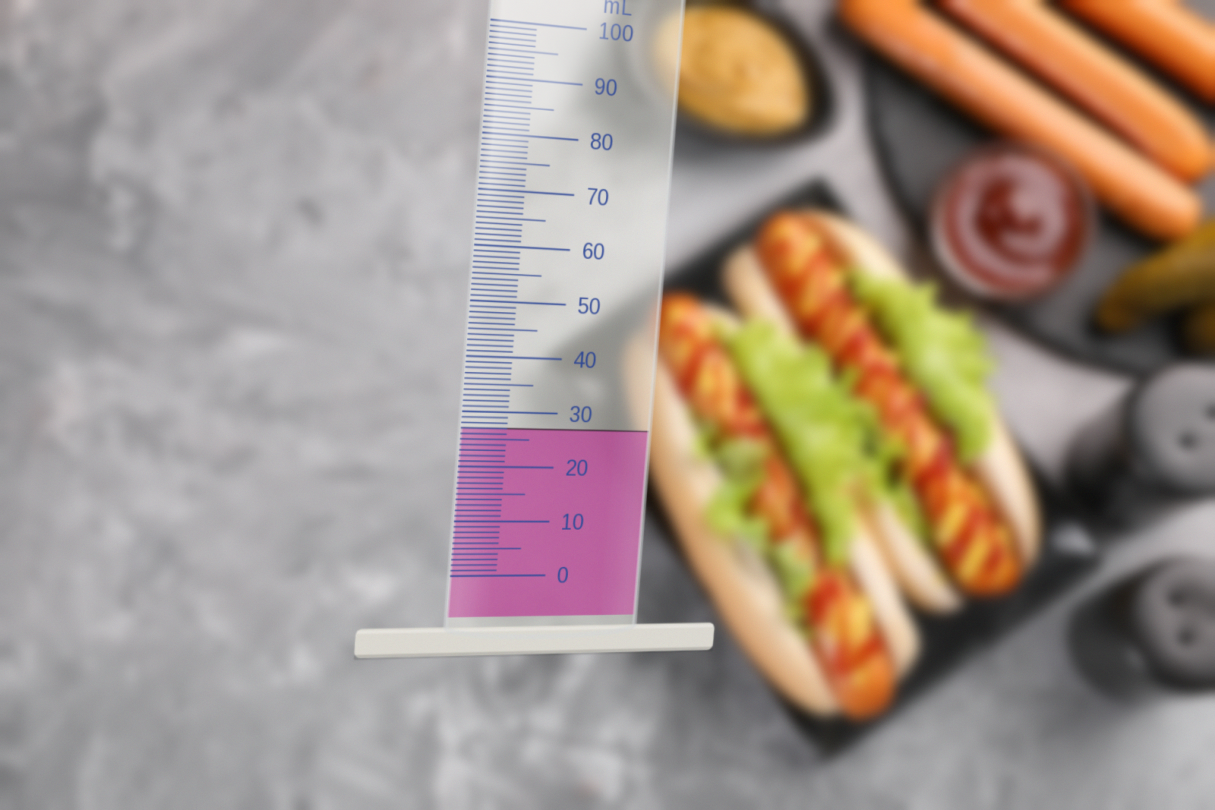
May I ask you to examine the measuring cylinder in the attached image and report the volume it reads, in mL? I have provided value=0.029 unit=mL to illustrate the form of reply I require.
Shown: value=27 unit=mL
